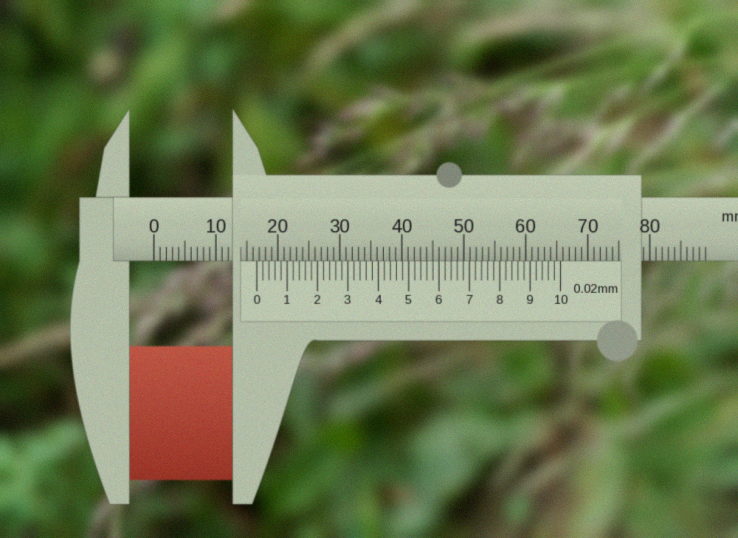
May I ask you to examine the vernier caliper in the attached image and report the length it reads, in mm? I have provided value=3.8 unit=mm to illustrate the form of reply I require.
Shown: value=16.6 unit=mm
